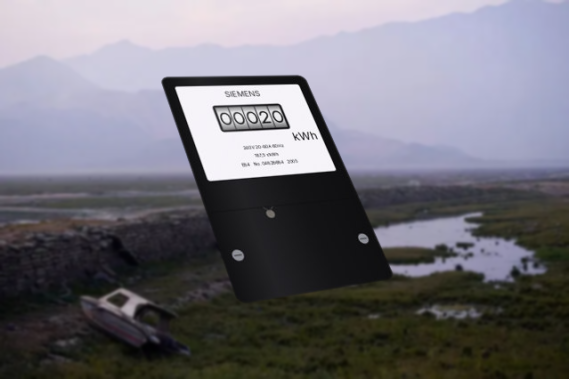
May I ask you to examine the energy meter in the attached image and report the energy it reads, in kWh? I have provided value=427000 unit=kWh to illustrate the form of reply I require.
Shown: value=20 unit=kWh
